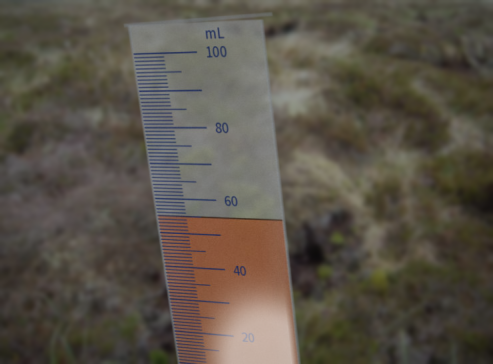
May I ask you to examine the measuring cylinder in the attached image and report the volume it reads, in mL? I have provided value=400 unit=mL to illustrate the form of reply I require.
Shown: value=55 unit=mL
